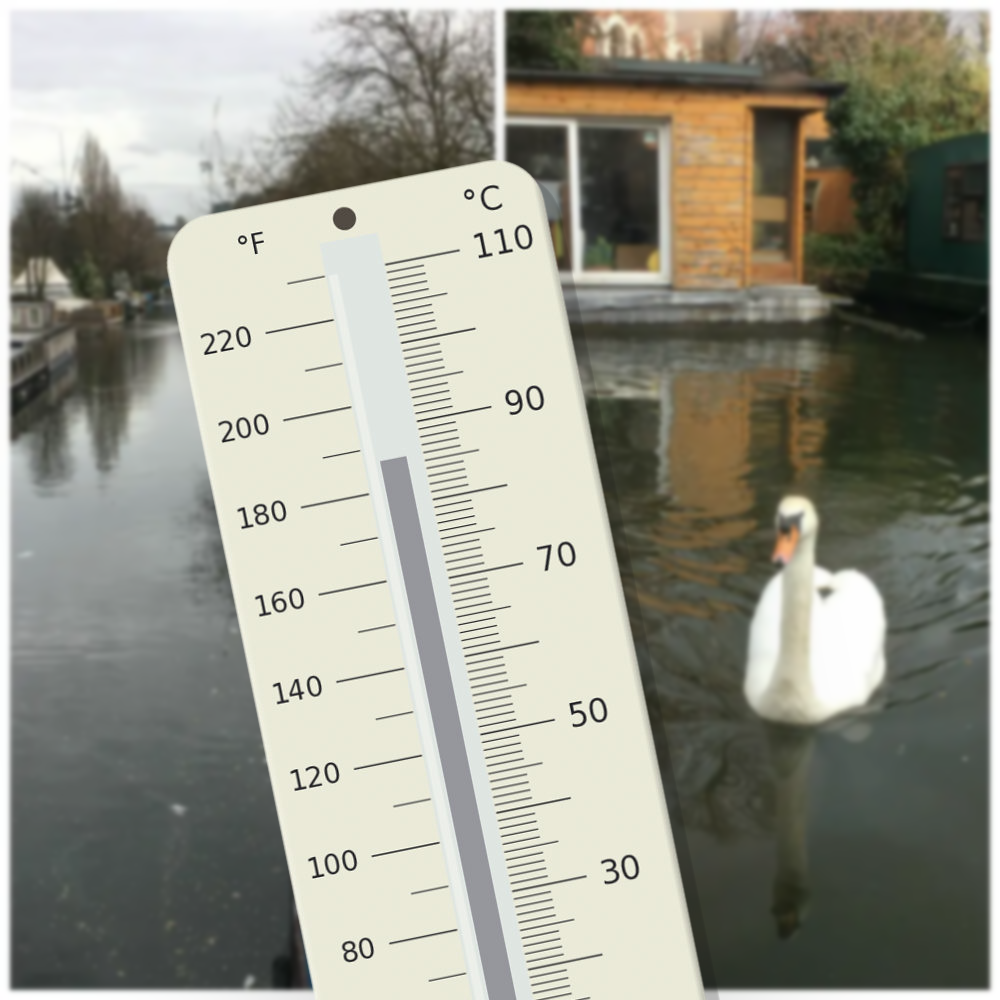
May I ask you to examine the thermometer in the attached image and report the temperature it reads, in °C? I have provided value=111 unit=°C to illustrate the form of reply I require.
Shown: value=86 unit=°C
